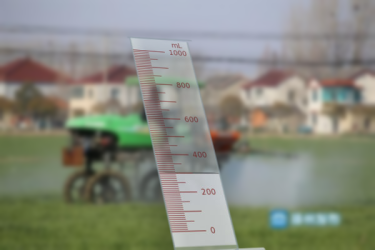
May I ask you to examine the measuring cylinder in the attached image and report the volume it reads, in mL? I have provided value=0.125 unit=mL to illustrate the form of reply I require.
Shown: value=300 unit=mL
